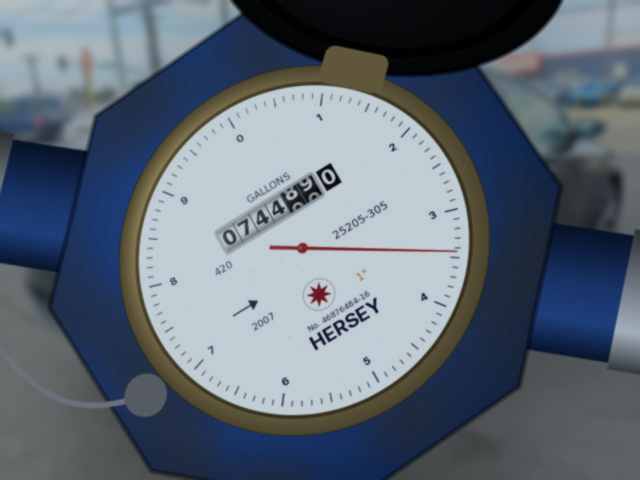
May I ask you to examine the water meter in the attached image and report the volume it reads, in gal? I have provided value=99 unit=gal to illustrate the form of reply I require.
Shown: value=744893.4 unit=gal
